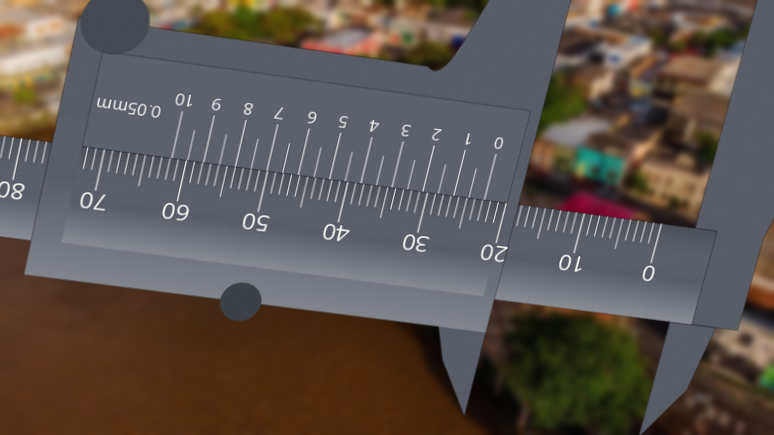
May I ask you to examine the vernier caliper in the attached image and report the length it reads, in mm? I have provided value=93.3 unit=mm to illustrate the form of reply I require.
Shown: value=22.8 unit=mm
